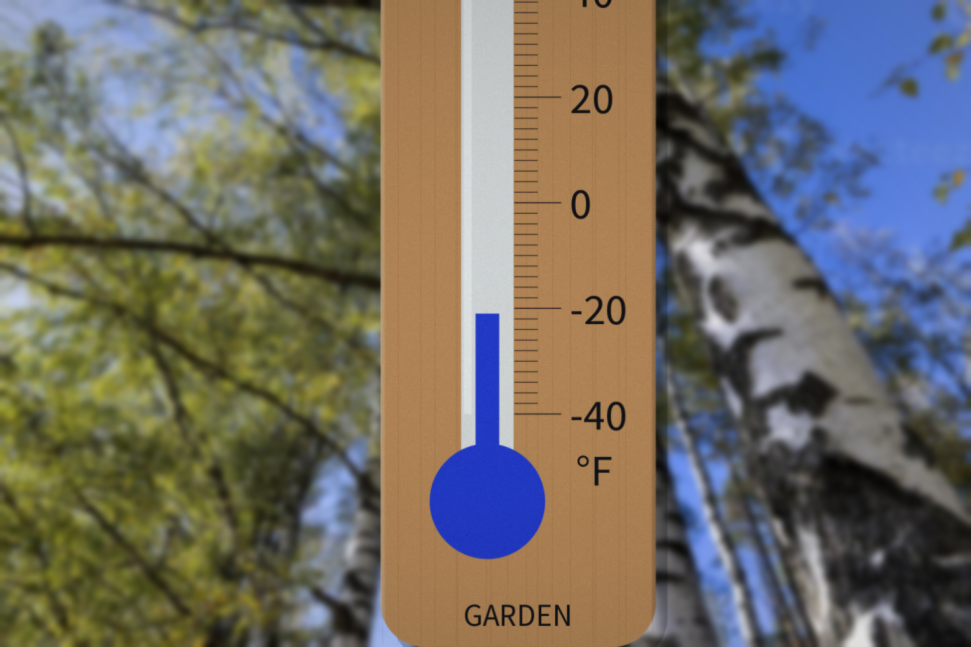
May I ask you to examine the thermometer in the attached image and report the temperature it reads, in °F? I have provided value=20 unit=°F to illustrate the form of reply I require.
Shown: value=-21 unit=°F
